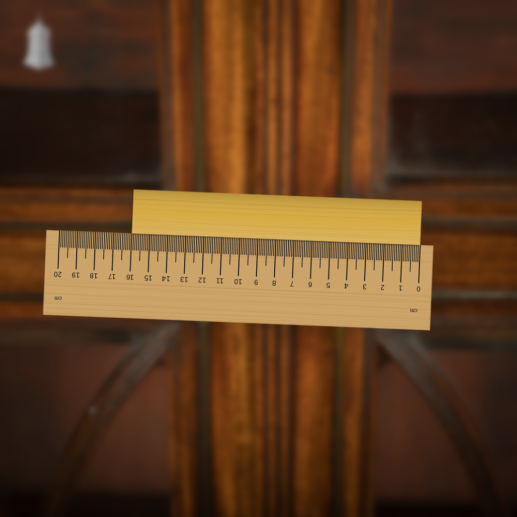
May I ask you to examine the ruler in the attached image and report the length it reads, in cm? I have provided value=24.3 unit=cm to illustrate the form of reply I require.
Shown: value=16 unit=cm
